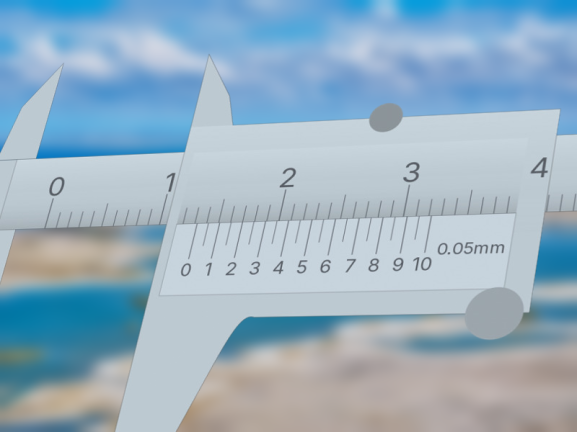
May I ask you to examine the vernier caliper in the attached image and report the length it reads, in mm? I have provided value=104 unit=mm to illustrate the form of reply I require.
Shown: value=13.2 unit=mm
